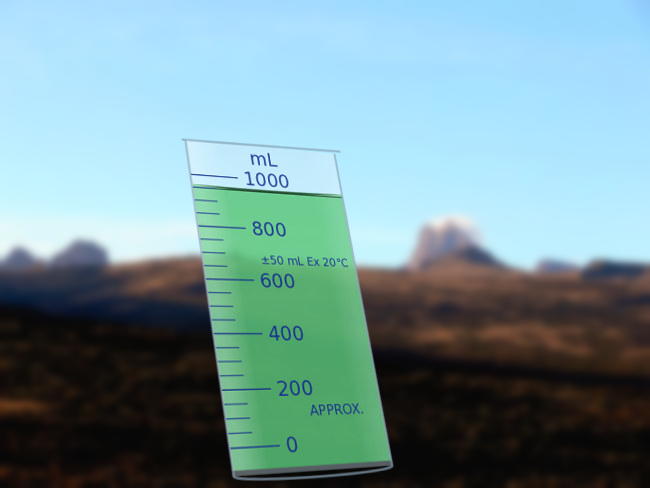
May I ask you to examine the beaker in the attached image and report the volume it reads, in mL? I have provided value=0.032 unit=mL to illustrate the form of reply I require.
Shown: value=950 unit=mL
